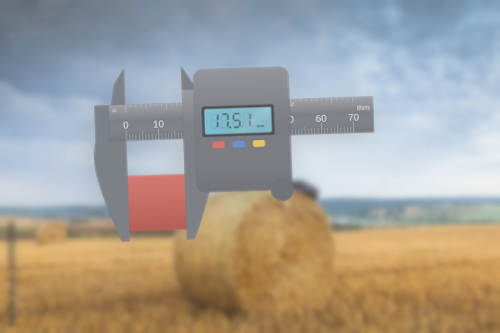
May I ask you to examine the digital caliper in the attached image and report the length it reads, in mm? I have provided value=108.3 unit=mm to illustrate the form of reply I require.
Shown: value=17.51 unit=mm
